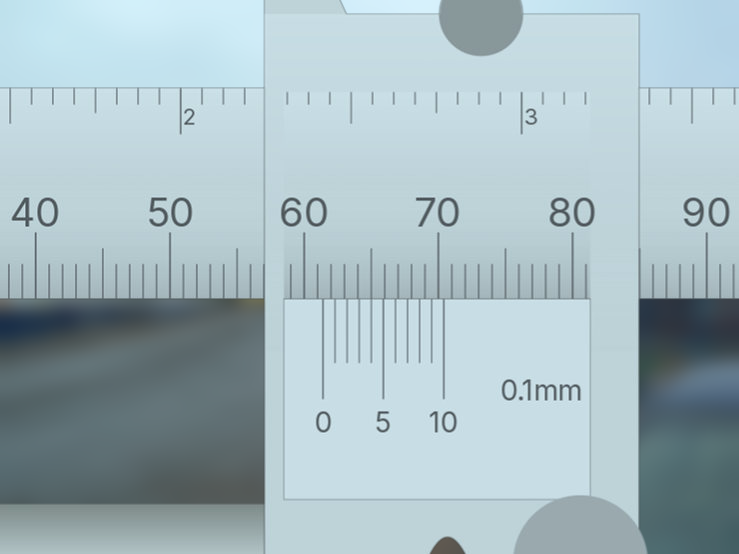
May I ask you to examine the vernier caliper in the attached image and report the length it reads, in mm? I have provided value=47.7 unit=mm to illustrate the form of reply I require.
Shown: value=61.4 unit=mm
